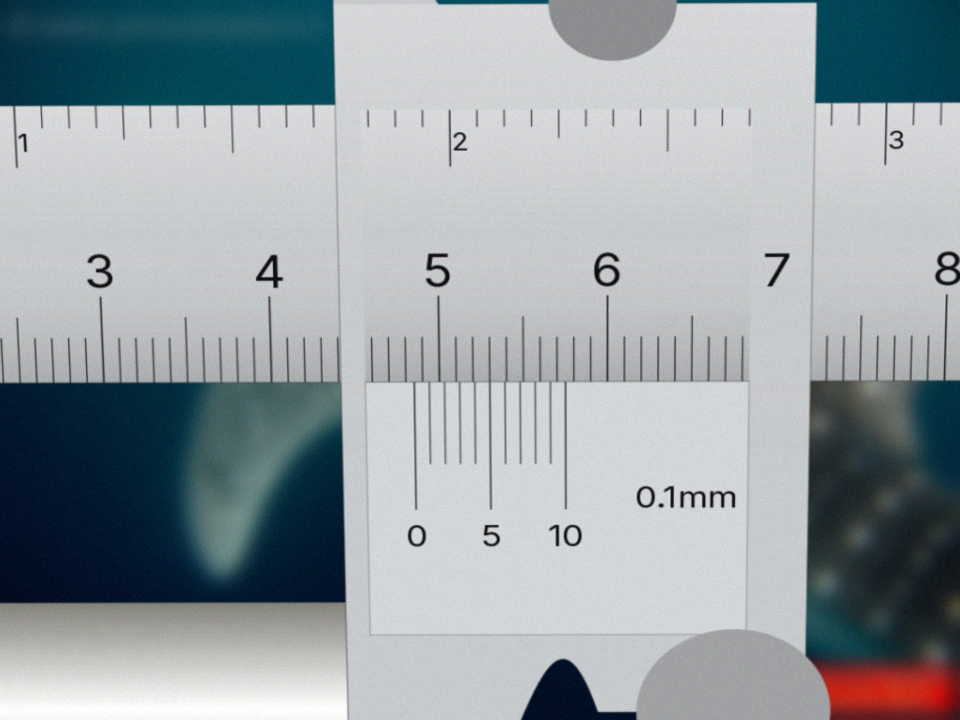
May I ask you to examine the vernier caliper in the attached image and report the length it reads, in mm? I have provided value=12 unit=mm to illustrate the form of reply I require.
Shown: value=48.5 unit=mm
